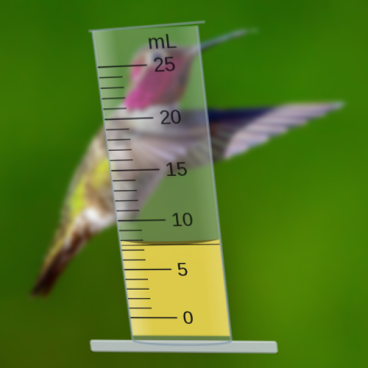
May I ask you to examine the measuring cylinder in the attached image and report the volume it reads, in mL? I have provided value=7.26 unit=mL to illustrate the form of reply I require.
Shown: value=7.5 unit=mL
